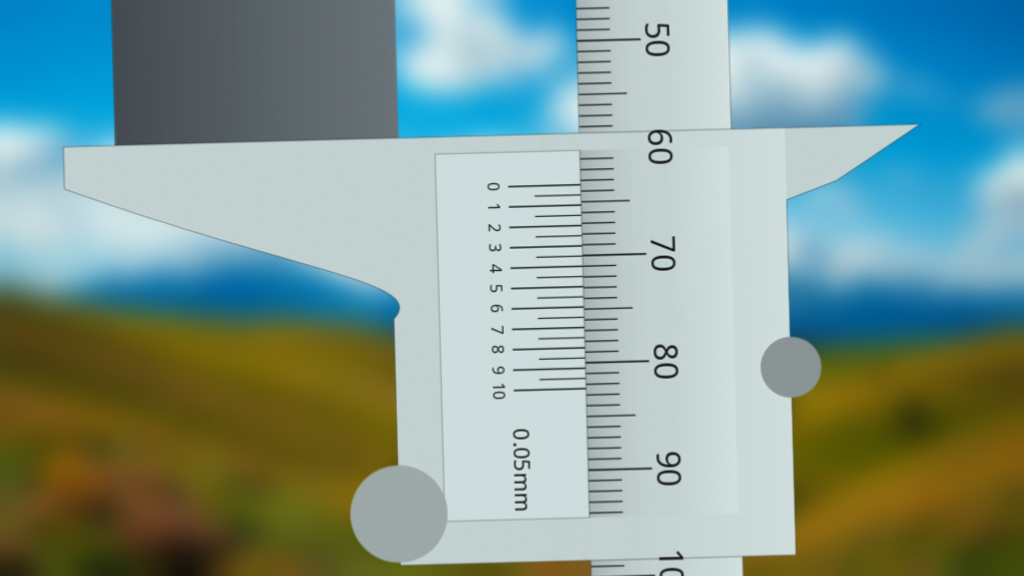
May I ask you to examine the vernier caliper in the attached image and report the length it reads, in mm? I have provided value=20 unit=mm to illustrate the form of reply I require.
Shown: value=63.4 unit=mm
